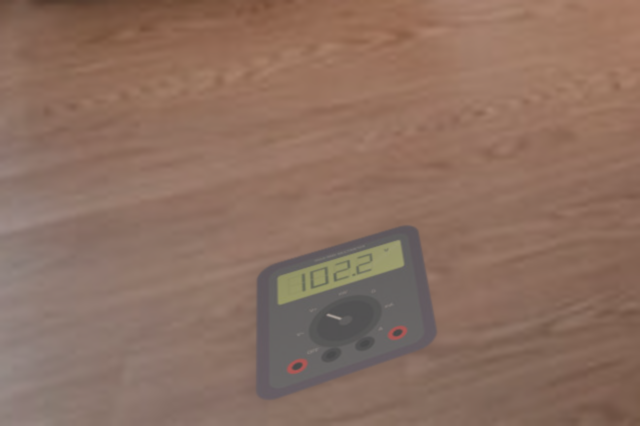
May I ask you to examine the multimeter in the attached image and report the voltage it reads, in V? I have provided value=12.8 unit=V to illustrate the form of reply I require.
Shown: value=102.2 unit=V
